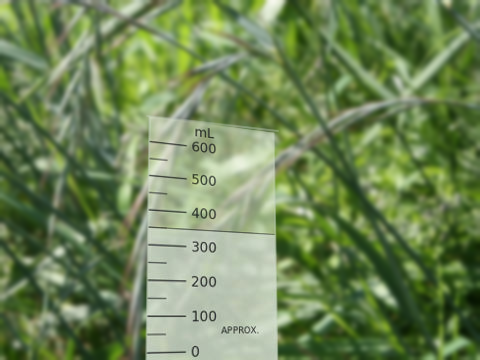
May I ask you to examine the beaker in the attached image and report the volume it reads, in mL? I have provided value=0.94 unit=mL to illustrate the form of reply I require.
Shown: value=350 unit=mL
